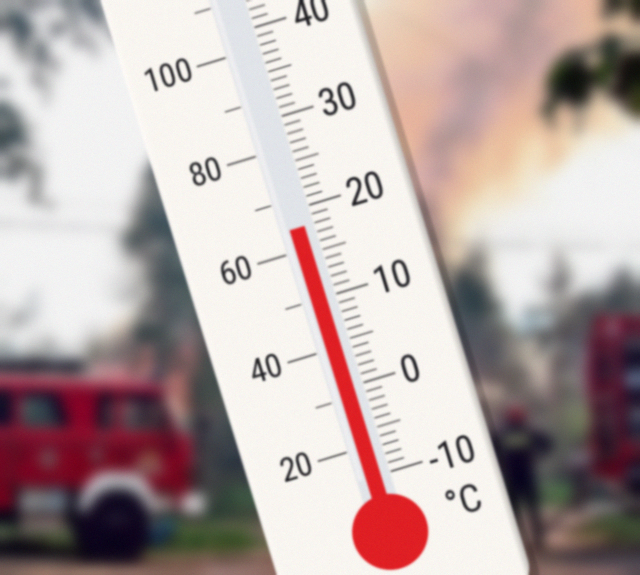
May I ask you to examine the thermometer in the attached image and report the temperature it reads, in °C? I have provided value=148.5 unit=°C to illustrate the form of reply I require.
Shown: value=18 unit=°C
